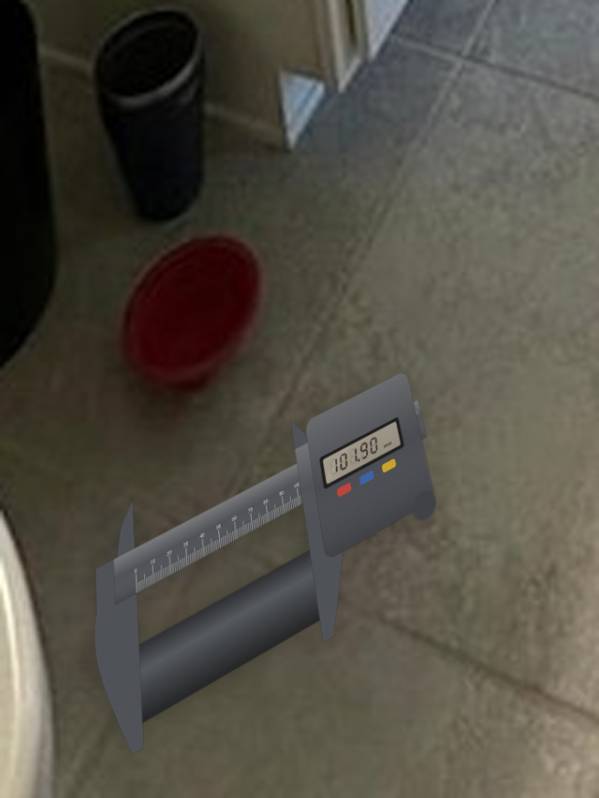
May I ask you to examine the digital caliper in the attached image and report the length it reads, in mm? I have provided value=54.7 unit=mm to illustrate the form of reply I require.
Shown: value=101.90 unit=mm
